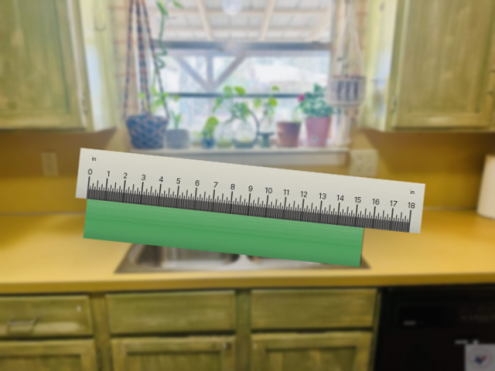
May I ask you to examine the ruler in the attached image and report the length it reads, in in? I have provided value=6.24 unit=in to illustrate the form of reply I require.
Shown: value=15.5 unit=in
